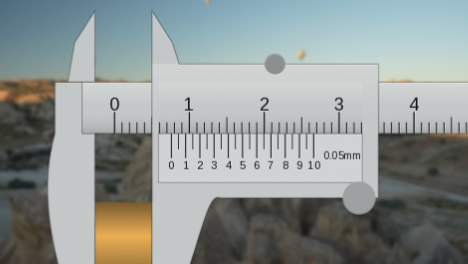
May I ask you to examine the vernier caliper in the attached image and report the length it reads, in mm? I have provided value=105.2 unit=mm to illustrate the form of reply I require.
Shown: value=7.6 unit=mm
